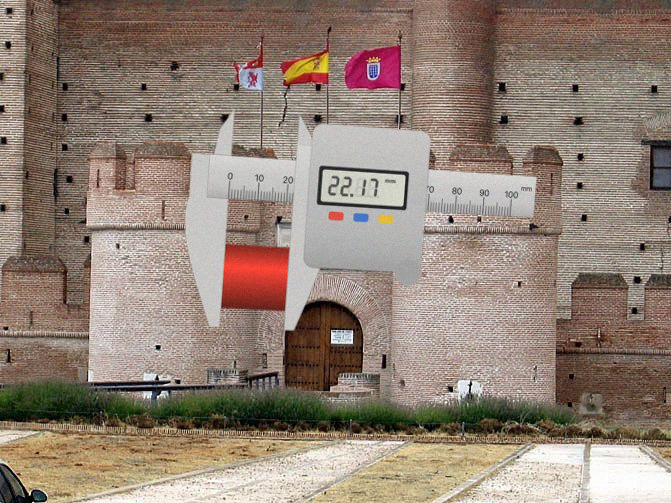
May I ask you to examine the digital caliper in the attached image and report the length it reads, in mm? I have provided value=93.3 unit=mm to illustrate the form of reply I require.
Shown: value=22.17 unit=mm
